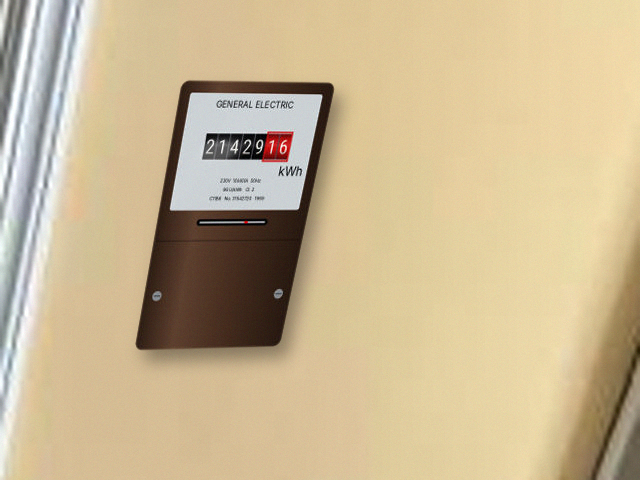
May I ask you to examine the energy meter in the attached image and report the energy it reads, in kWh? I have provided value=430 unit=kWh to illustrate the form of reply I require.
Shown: value=21429.16 unit=kWh
